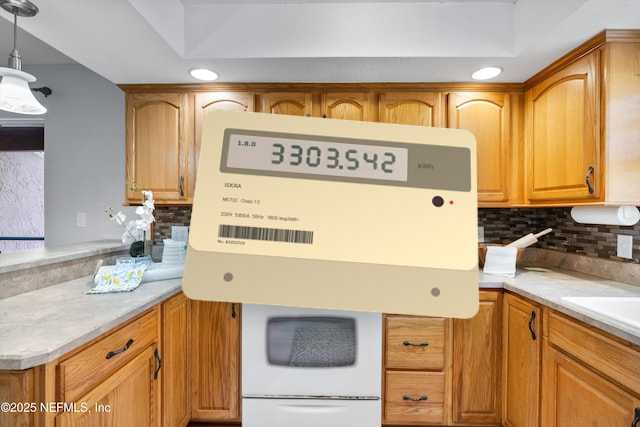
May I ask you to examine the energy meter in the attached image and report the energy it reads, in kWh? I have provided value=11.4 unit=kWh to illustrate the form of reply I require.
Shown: value=3303.542 unit=kWh
